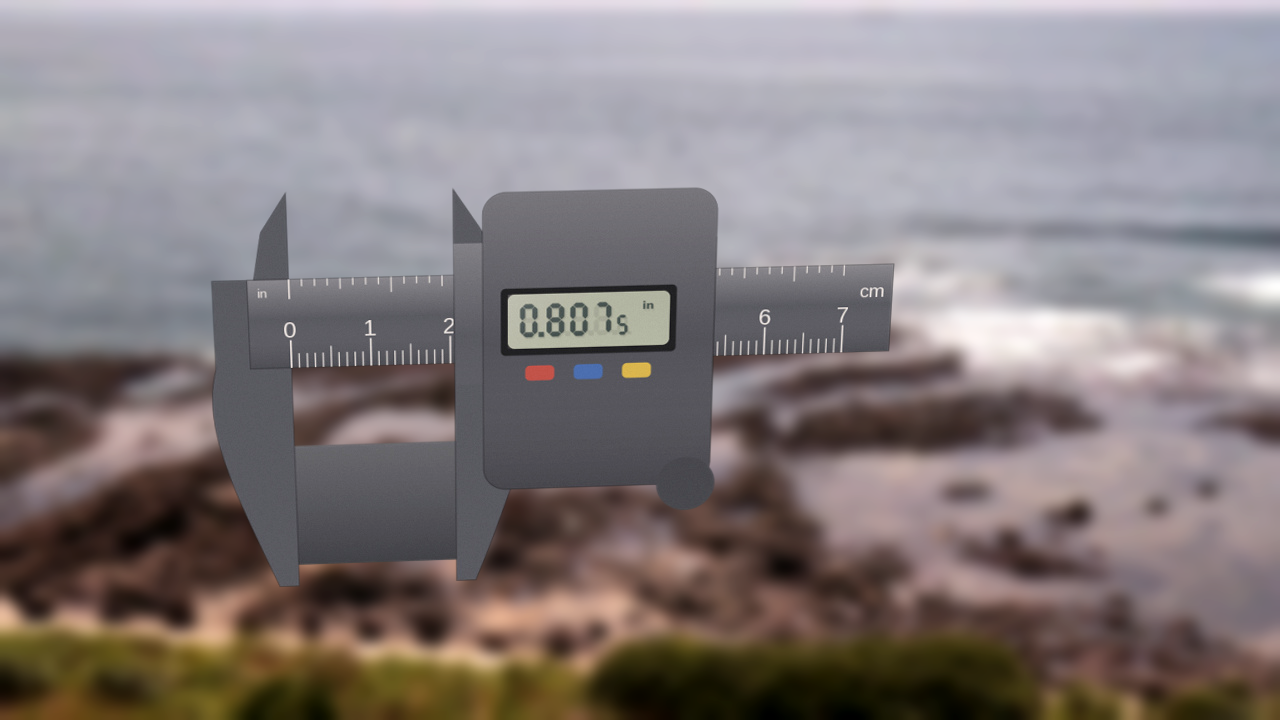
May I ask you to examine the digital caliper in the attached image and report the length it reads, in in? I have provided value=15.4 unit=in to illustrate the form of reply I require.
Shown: value=0.8075 unit=in
